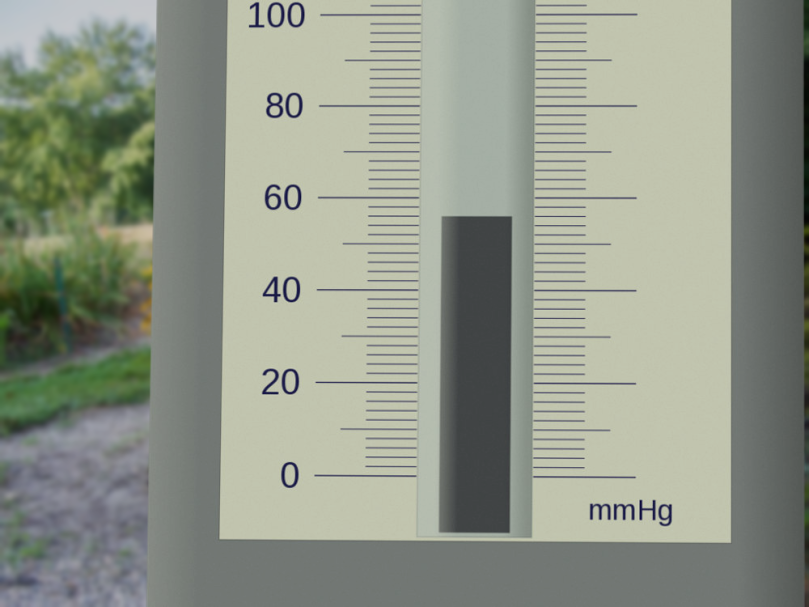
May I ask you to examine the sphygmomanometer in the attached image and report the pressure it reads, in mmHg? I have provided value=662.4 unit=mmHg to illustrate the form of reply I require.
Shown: value=56 unit=mmHg
